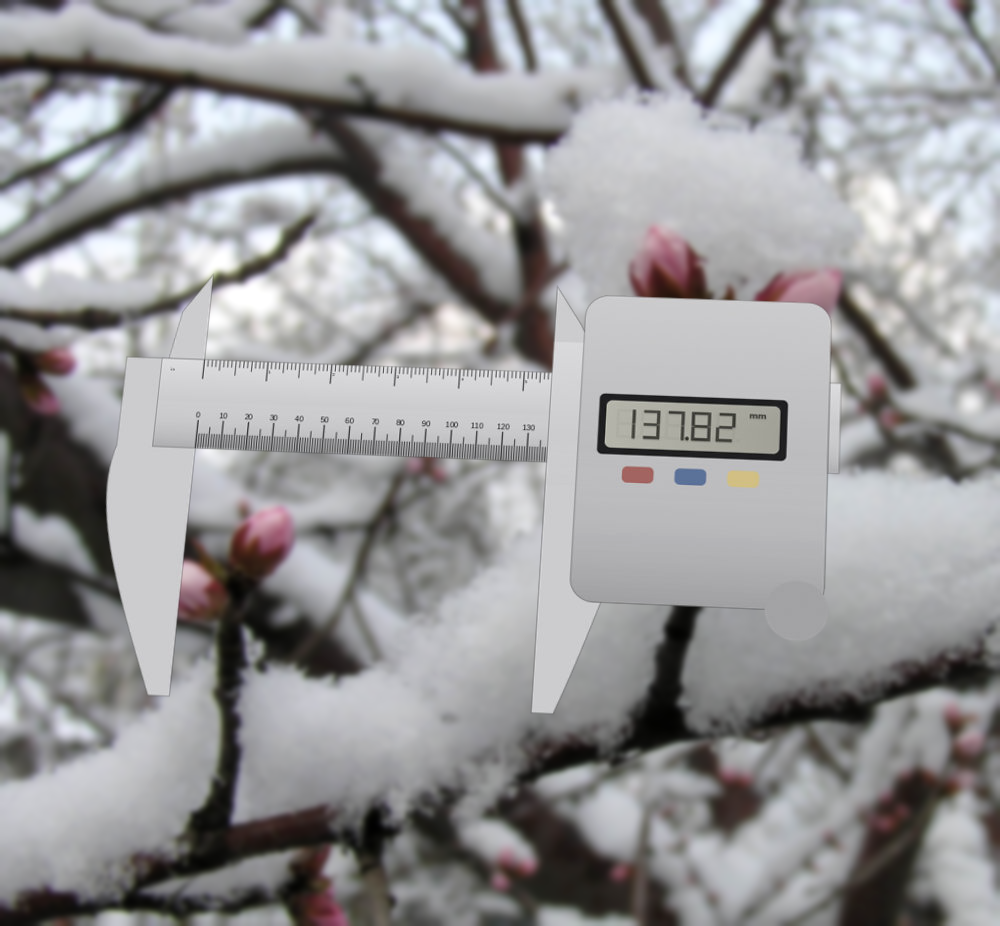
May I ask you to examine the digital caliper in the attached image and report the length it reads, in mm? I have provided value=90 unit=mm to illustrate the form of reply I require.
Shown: value=137.82 unit=mm
